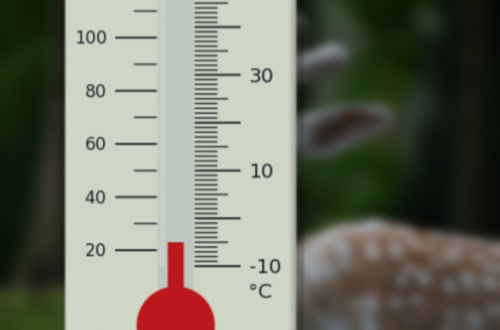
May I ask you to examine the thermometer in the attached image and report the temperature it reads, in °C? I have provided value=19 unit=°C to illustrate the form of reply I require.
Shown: value=-5 unit=°C
